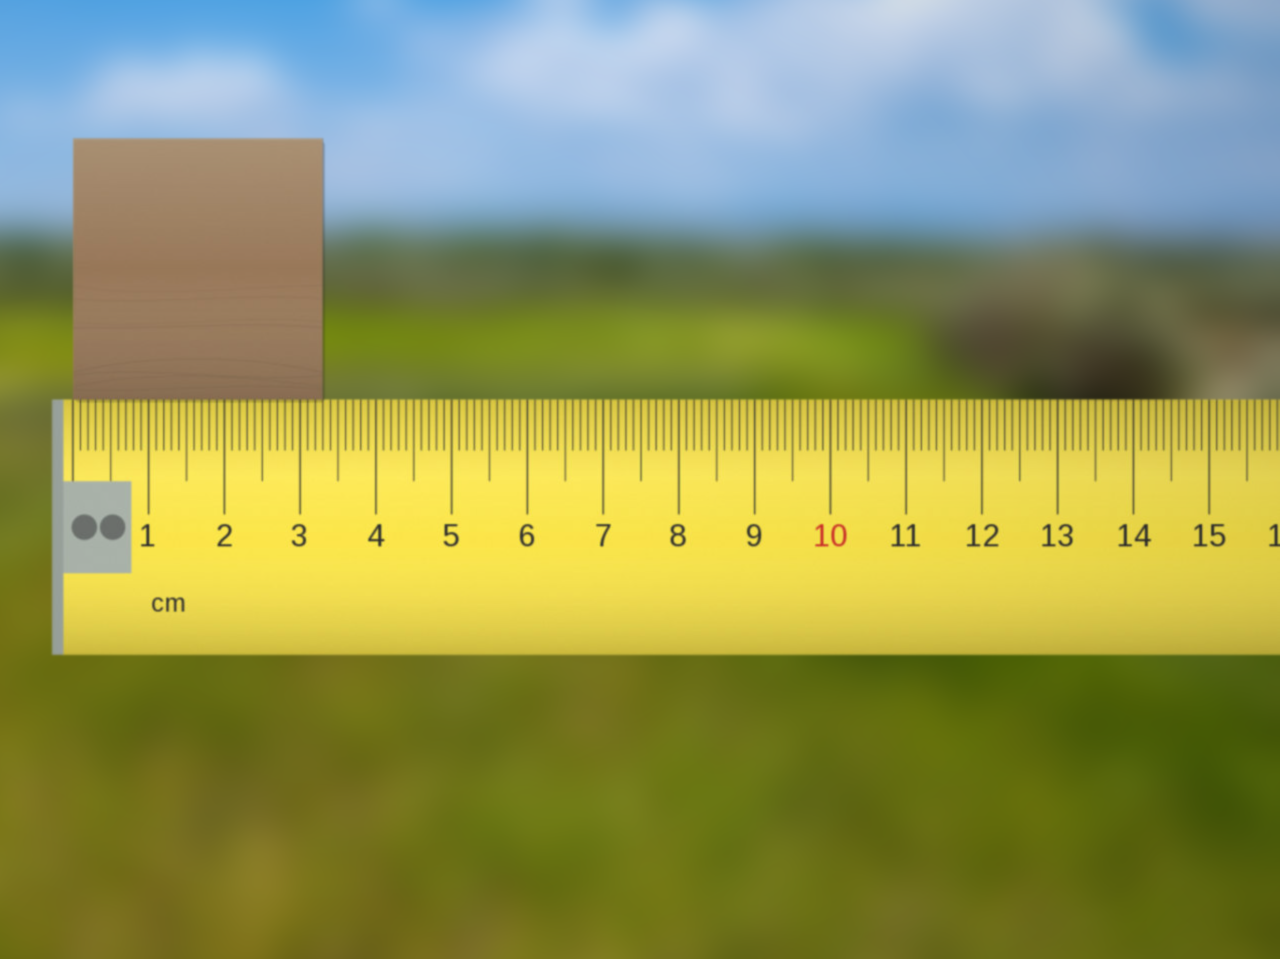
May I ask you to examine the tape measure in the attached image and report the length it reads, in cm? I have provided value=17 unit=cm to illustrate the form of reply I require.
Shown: value=3.3 unit=cm
